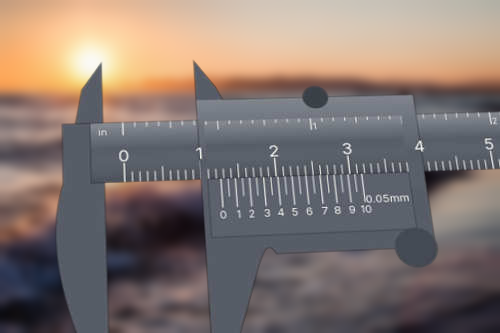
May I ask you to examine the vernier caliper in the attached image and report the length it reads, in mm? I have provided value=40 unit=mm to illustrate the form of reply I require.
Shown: value=12.6 unit=mm
